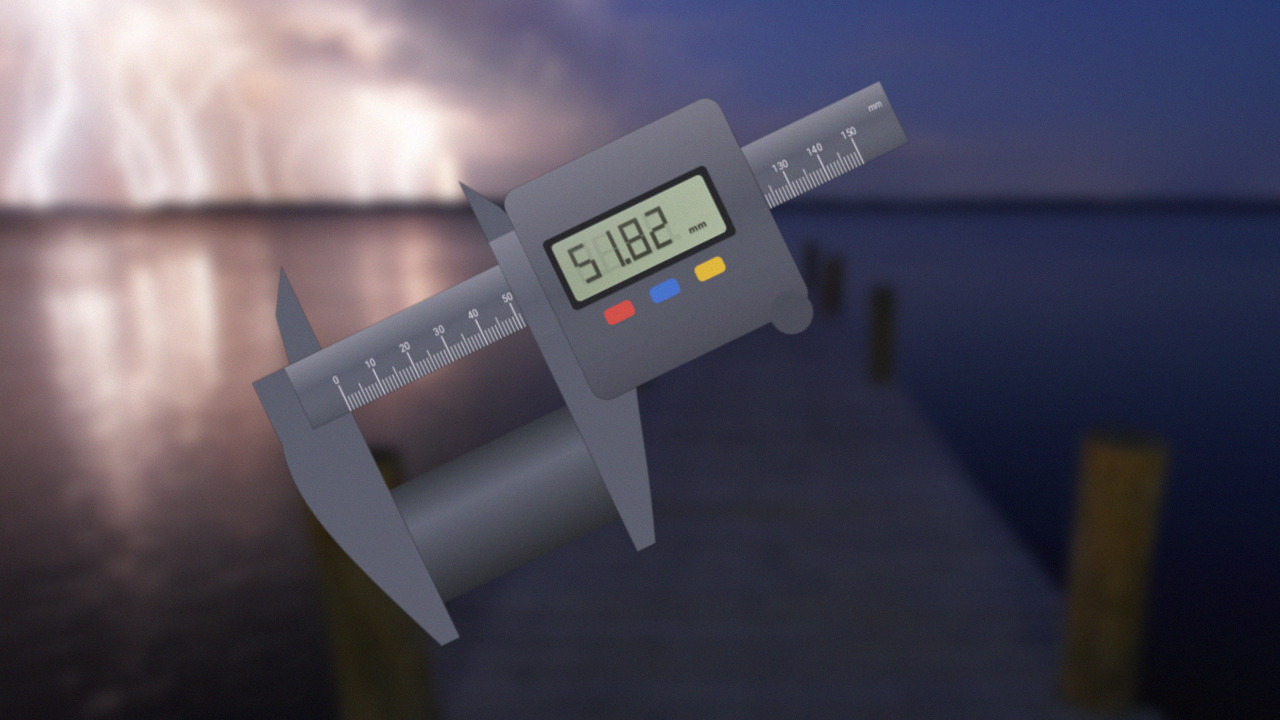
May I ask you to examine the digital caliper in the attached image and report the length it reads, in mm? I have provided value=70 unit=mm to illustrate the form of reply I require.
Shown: value=51.82 unit=mm
